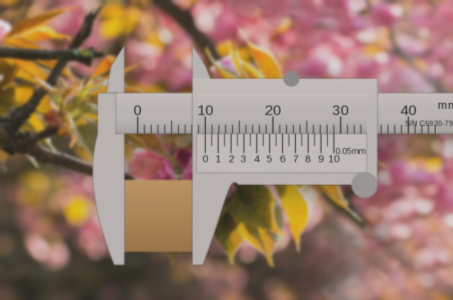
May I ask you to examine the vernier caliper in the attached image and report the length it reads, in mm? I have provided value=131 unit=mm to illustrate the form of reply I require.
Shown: value=10.0 unit=mm
